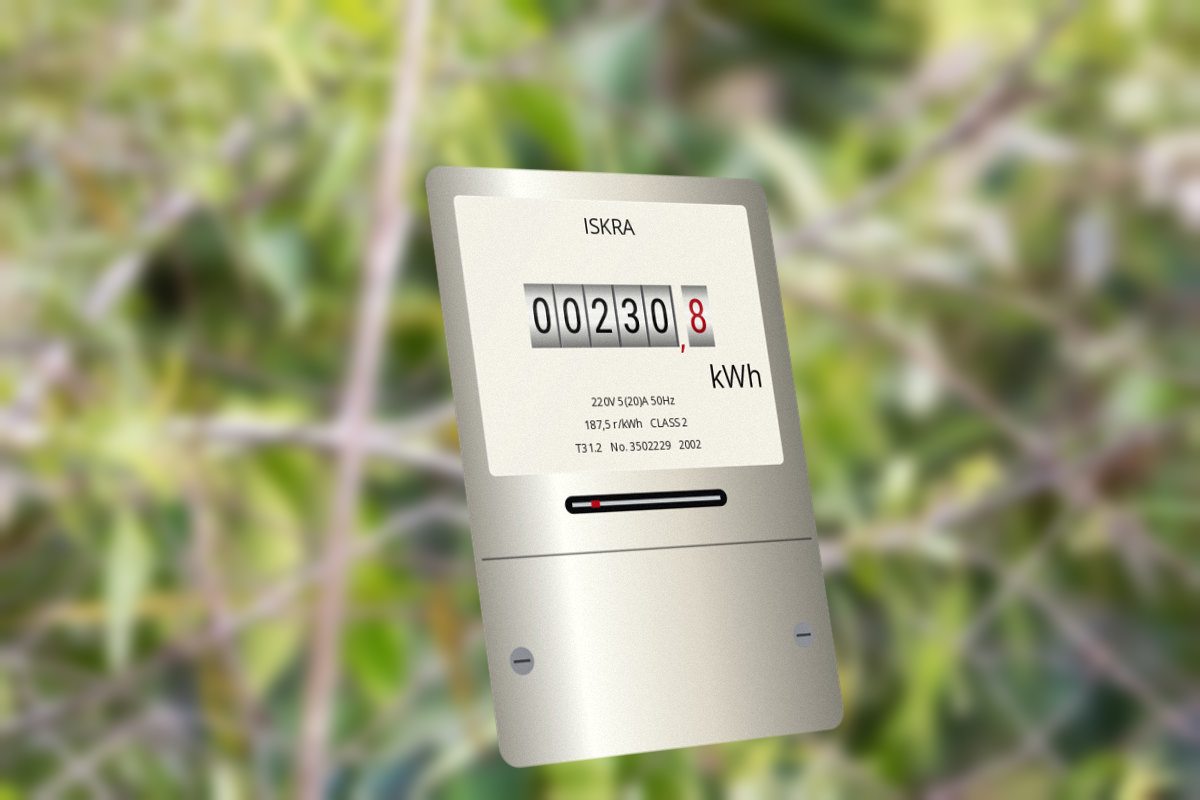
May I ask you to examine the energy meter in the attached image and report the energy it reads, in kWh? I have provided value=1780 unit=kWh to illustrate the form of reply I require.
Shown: value=230.8 unit=kWh
